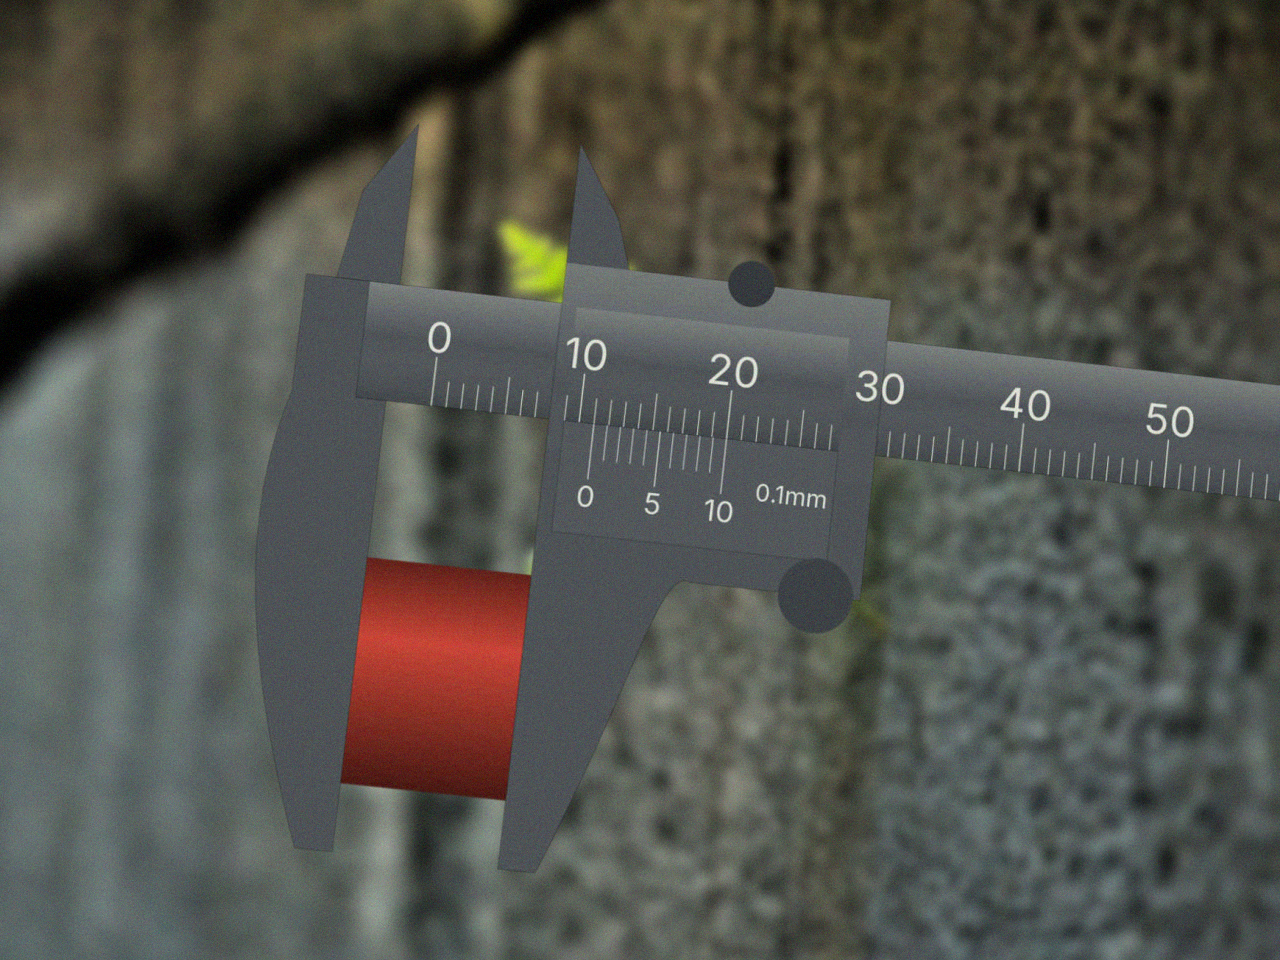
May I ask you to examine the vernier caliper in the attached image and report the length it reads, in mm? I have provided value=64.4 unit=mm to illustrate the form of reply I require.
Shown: value=11.0 unit=mm
